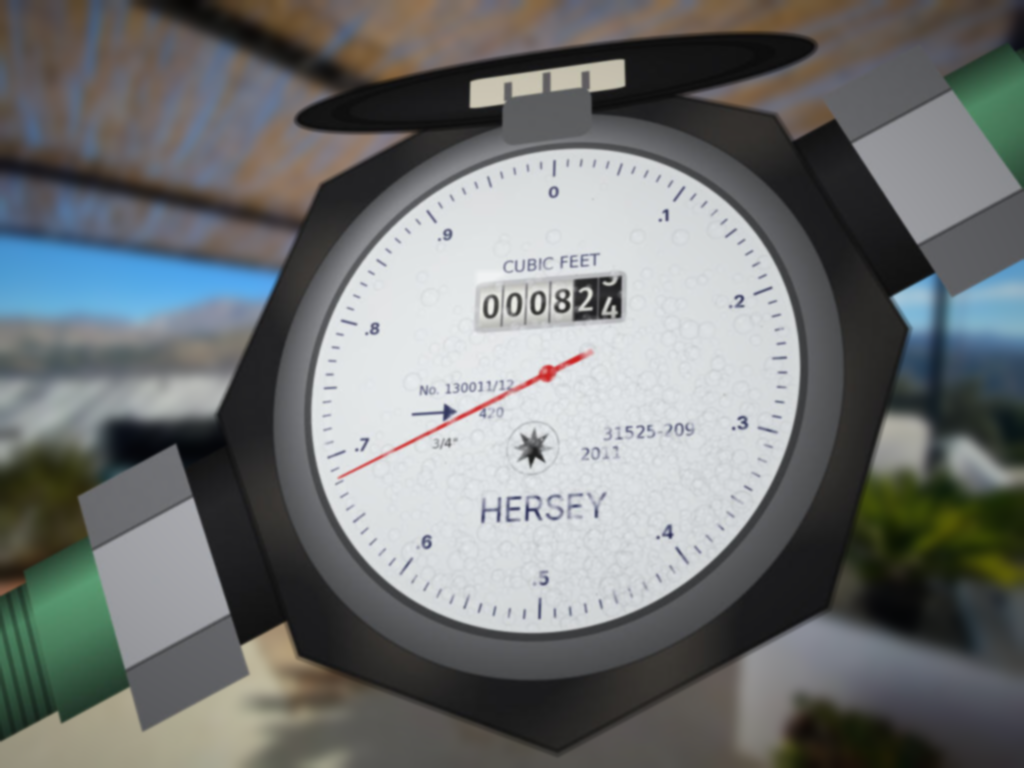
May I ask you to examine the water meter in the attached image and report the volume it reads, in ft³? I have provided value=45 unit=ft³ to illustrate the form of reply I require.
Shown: value=823.68 unit=ft³
